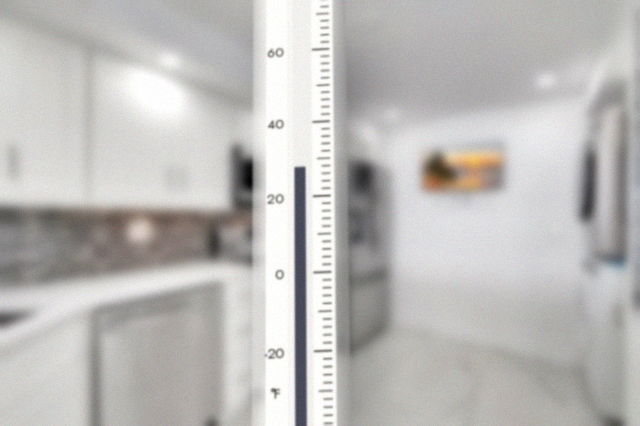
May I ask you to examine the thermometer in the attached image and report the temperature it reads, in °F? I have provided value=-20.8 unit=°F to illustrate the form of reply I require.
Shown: value=28 unit=°F
